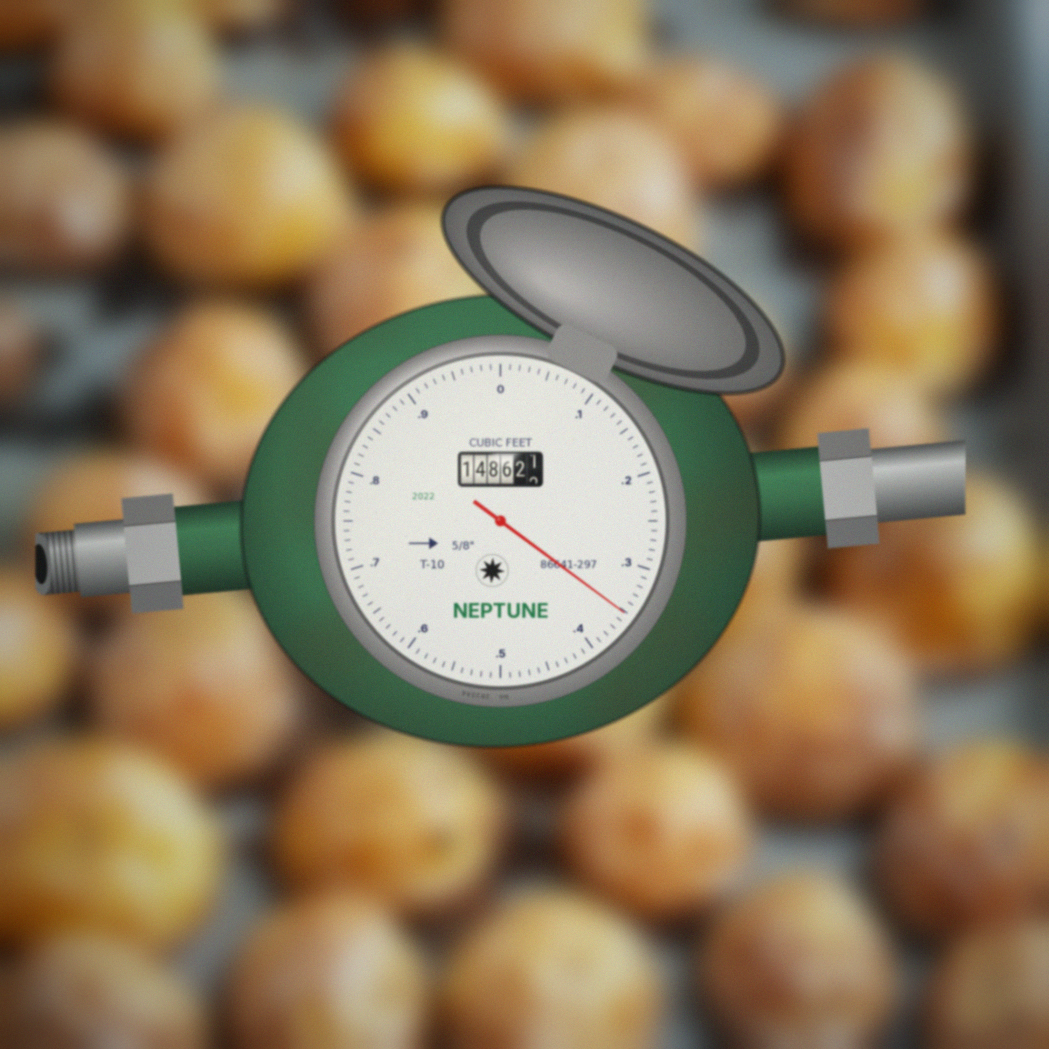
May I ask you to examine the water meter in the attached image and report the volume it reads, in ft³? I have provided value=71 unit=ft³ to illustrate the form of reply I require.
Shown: value=148621.35 unit=ft³
